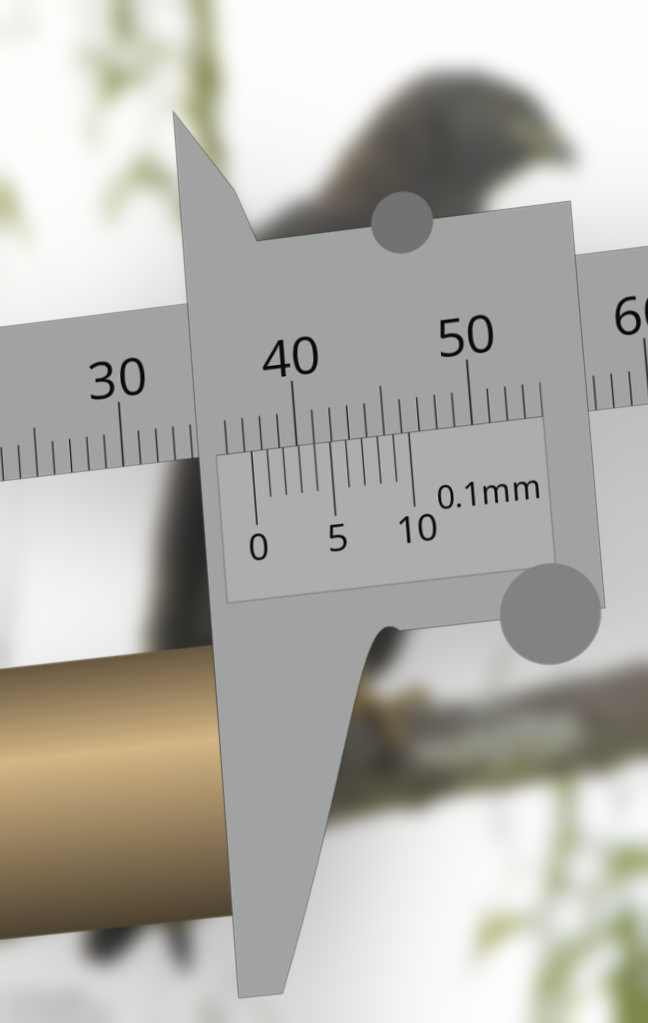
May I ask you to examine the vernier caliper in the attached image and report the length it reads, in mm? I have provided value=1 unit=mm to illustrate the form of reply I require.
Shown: value=37.4 unit=mm
